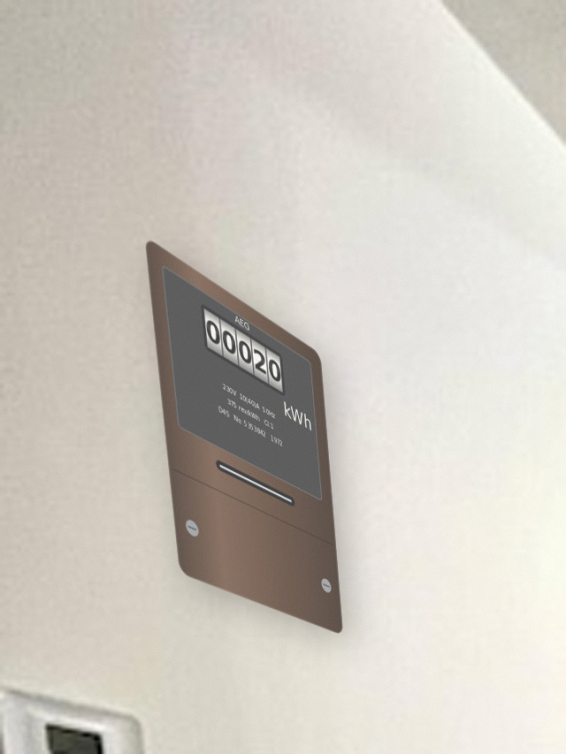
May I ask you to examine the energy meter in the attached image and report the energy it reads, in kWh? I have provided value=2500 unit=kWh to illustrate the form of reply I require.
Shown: value=20 unit=kWh
